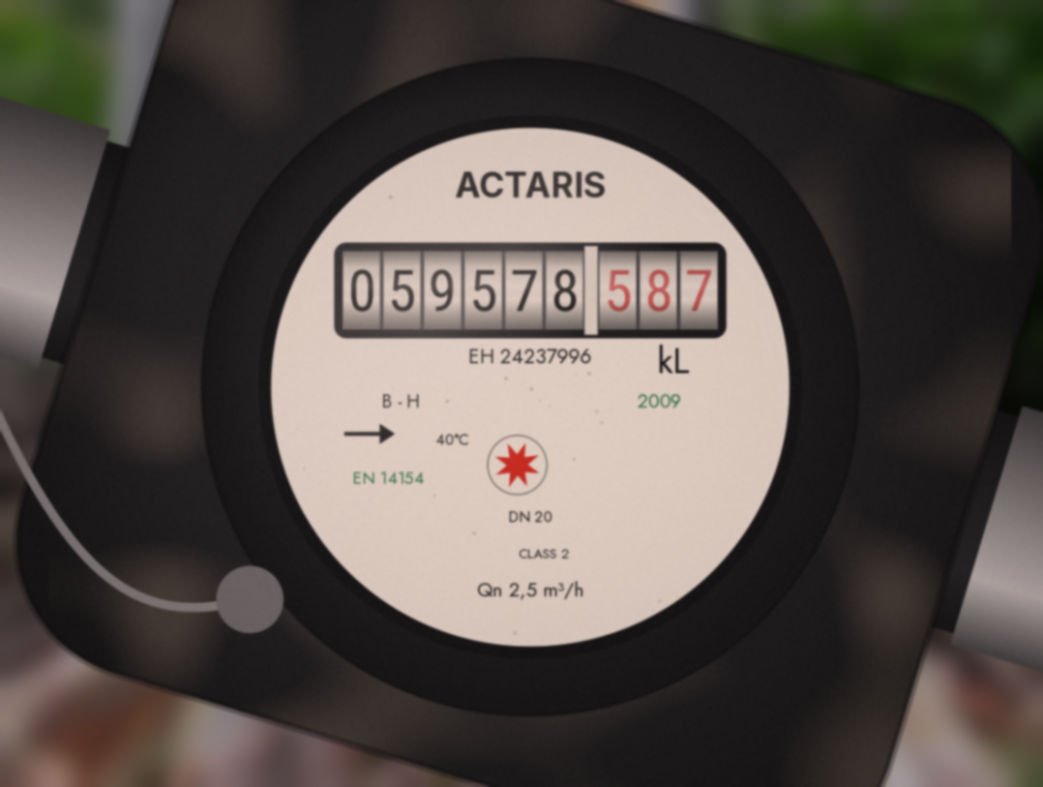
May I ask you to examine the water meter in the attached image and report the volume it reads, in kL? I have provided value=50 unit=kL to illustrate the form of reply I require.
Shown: value=59578.587 unit=kL
